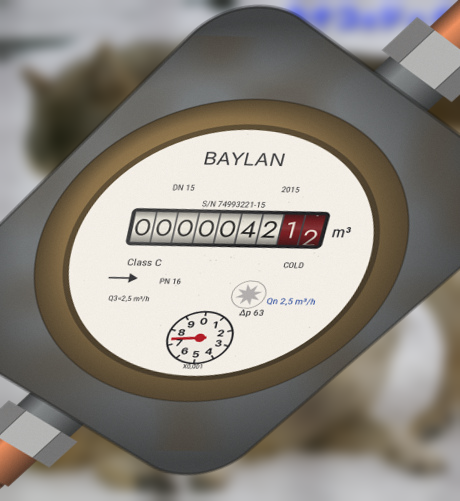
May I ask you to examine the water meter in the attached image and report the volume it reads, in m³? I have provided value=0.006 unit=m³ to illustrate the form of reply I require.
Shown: value=42.117 unit=m³
